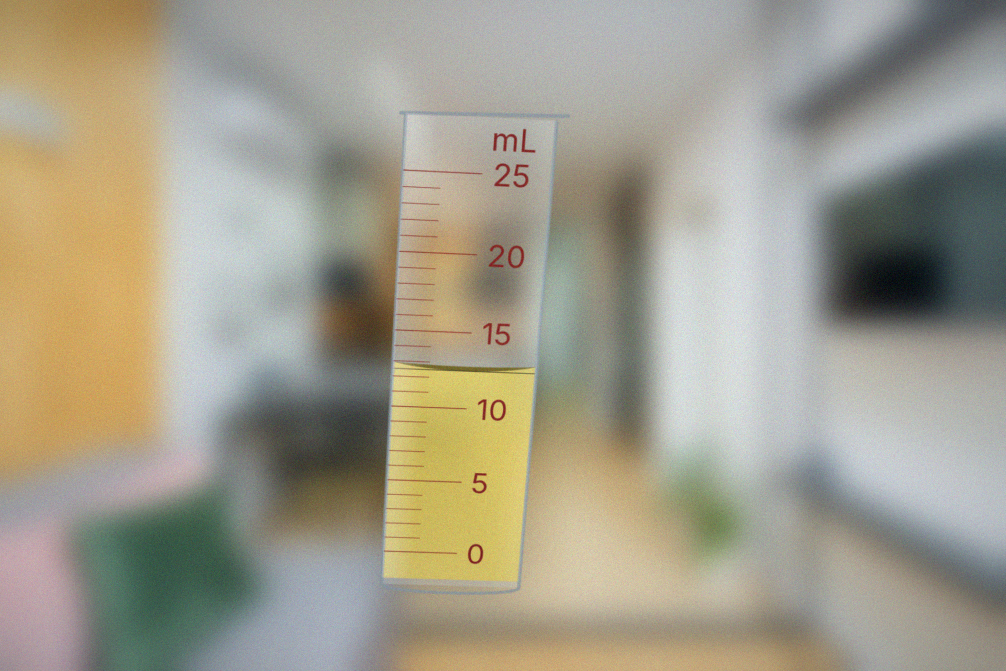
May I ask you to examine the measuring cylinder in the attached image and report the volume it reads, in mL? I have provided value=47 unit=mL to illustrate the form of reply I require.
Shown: value=12.5 unit=mL
